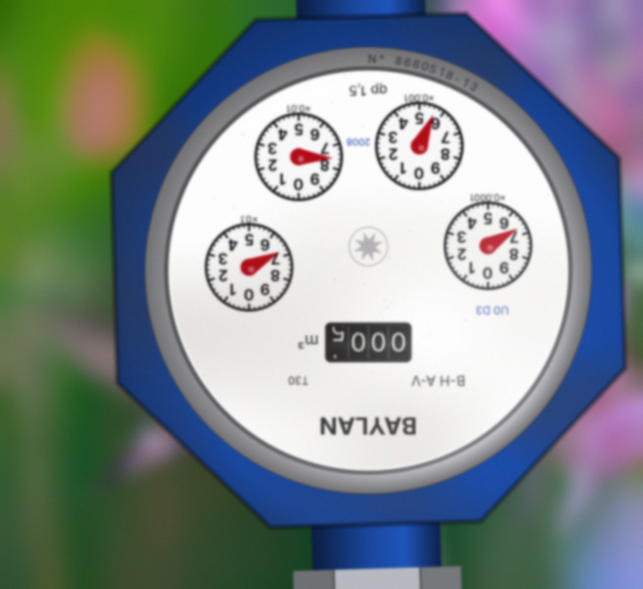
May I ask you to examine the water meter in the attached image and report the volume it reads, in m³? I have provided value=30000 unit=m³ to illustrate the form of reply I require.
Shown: value=4.6756 unit=m³
